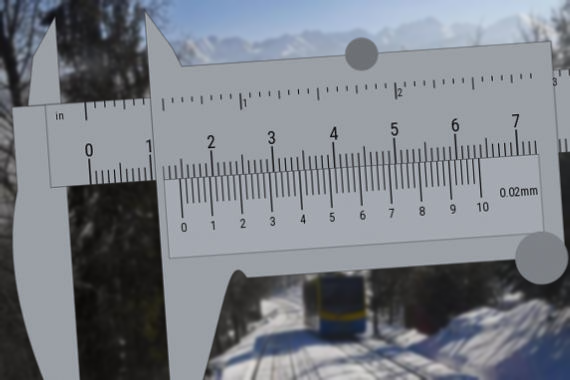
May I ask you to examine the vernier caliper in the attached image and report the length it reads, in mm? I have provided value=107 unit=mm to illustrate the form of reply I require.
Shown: value=14.6 unit=mm
